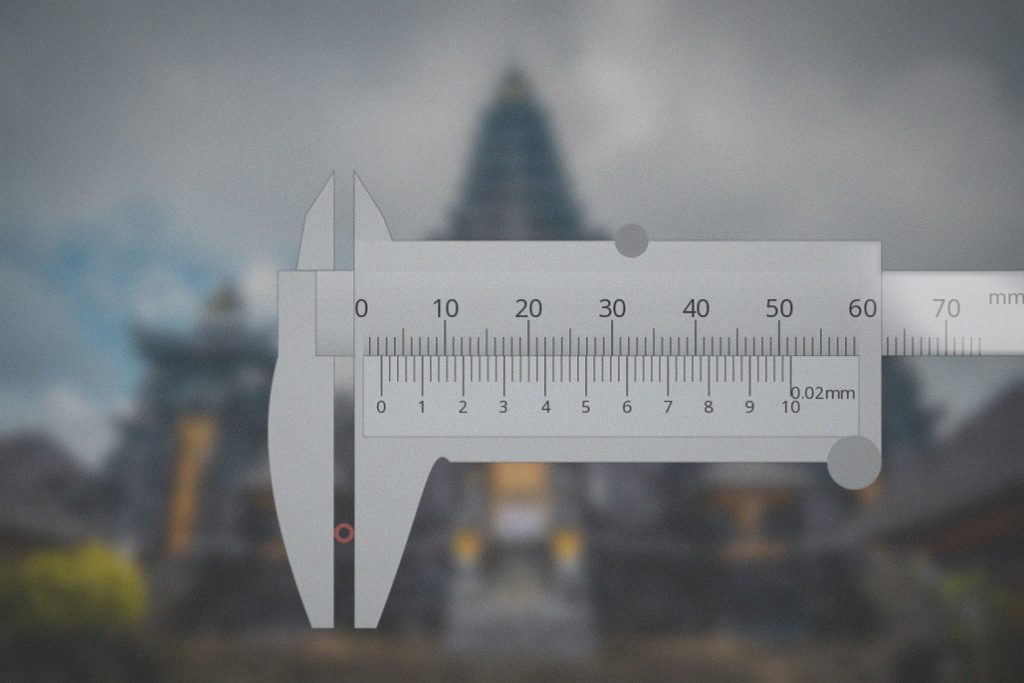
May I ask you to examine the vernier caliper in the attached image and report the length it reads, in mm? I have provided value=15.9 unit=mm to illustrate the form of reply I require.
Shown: value=2.4 unit=mm
